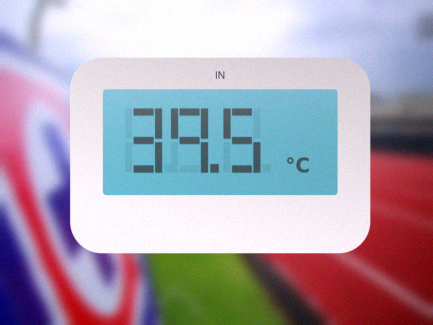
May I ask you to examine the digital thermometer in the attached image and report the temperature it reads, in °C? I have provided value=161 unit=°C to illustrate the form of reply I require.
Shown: value=39.5 unit=°C
